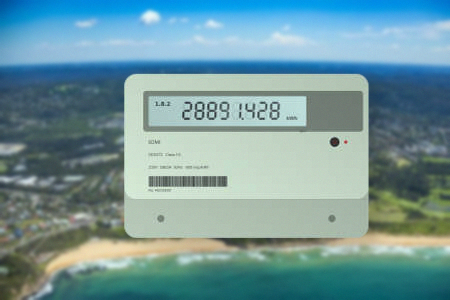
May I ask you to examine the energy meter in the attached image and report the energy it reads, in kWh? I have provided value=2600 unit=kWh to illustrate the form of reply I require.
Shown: value=28891.428 unit=kWh
